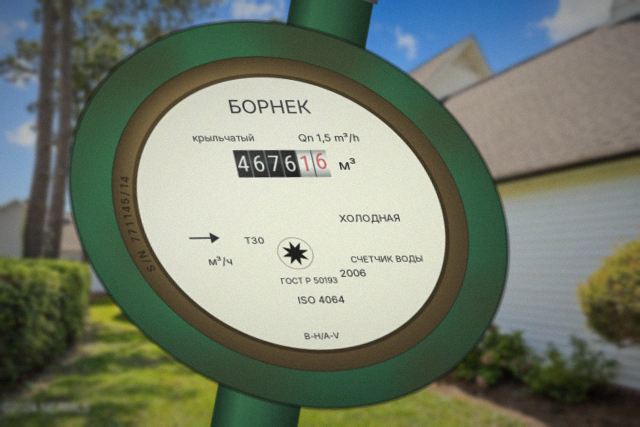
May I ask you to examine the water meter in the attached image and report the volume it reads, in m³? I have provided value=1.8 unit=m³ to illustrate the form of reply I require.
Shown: value=4676.16 unit=m³
